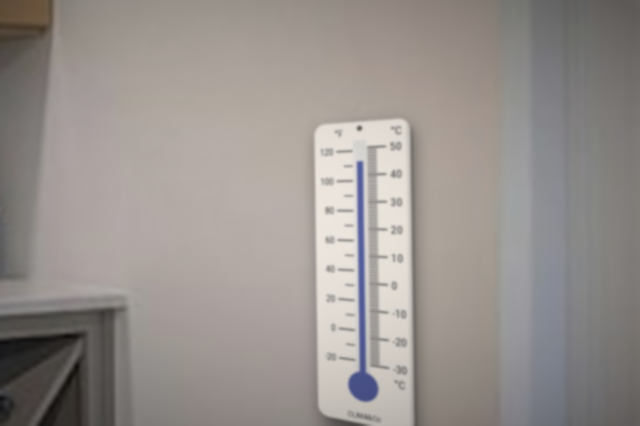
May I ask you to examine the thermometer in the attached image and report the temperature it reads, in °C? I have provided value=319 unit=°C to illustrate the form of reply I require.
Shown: value=45 unit=°C
